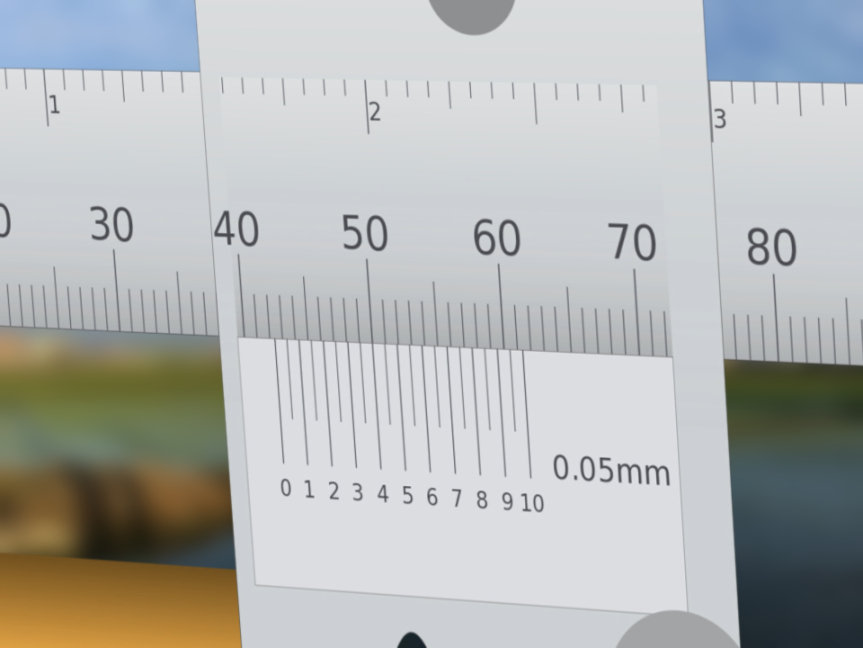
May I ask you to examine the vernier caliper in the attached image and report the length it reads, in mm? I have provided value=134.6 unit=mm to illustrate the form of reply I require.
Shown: value=42.4 unit=mm
